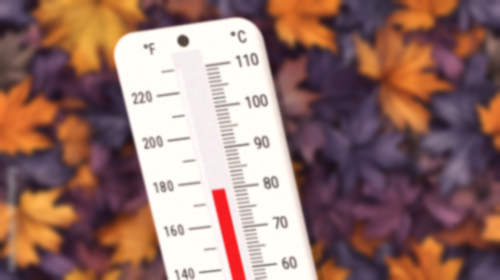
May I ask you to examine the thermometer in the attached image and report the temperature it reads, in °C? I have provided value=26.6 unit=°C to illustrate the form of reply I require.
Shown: value=80 unit=°C
